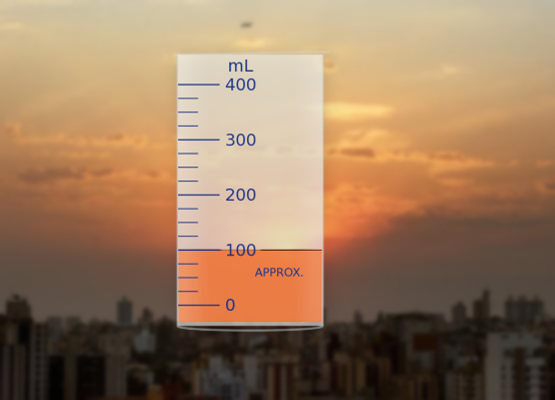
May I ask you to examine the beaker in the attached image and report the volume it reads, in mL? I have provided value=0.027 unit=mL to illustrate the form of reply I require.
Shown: value=100 unit=mL
